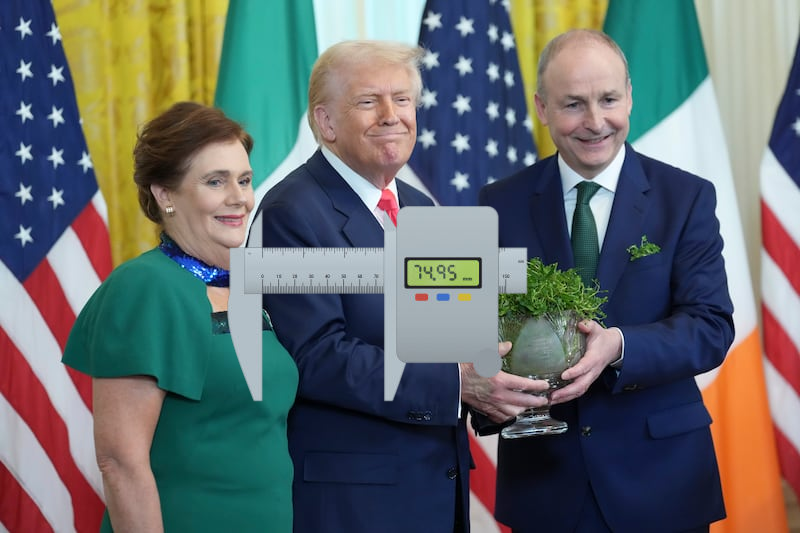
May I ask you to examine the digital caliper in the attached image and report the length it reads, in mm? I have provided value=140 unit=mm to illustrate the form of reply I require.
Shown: value=74.95 unit=mm
